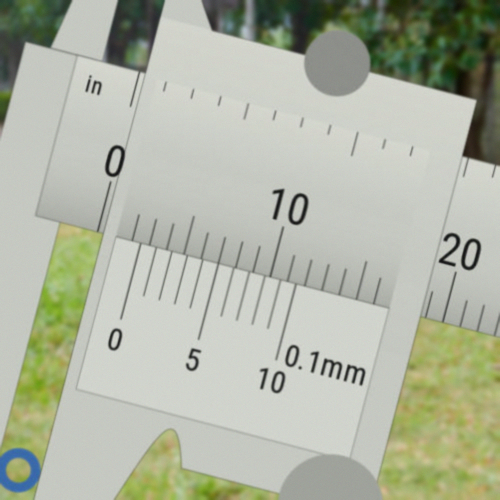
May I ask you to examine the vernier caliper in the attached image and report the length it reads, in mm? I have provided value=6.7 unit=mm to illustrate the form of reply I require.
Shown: value=2.5 unit=mm
